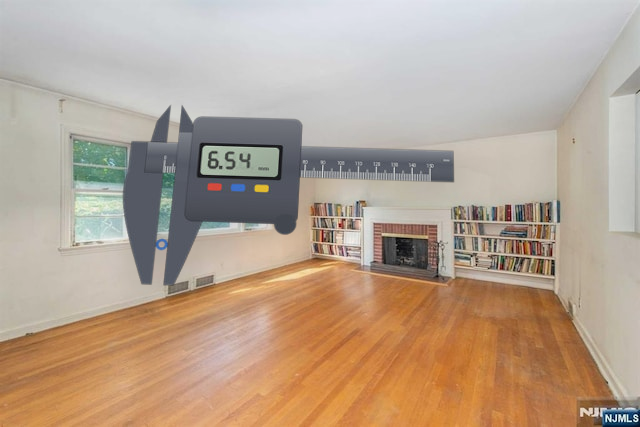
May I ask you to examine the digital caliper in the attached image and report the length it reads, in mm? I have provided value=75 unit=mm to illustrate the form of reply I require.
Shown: value=6.54 unit=mm
